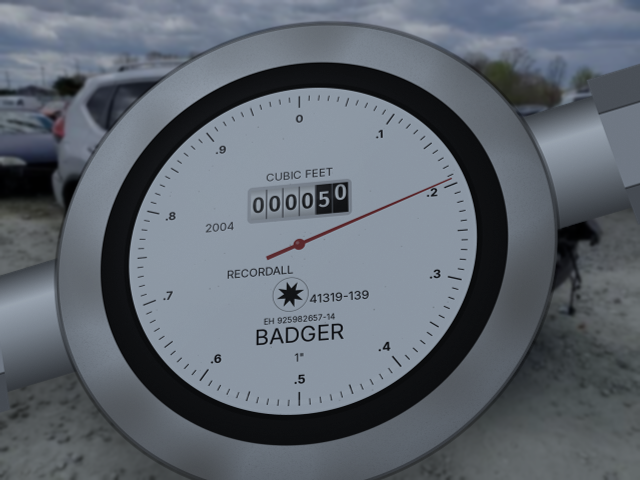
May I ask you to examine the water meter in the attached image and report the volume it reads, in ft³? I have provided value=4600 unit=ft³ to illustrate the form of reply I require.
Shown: value=50.19 unit=ft³
